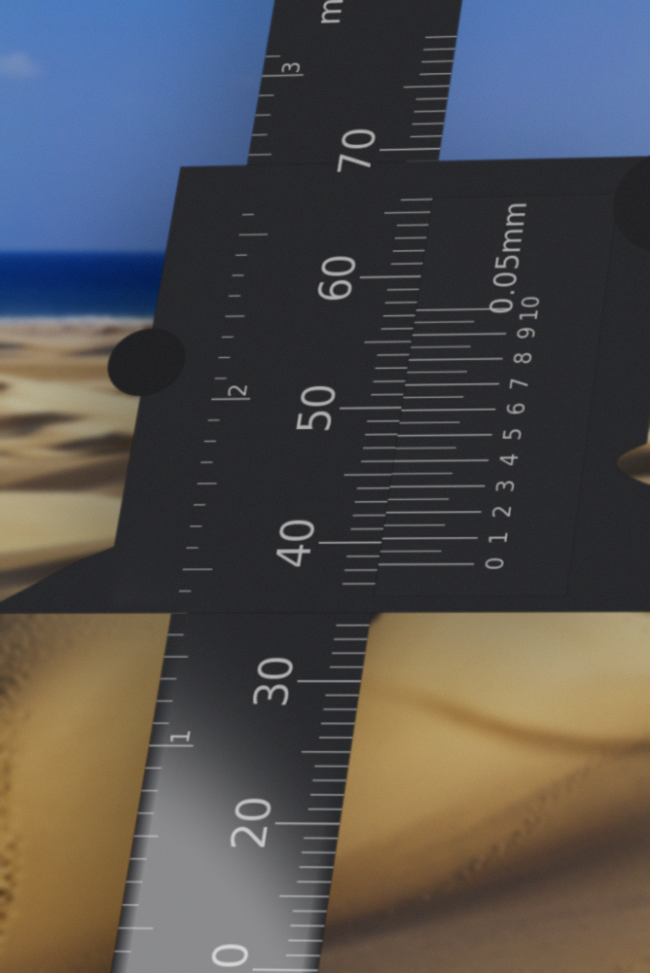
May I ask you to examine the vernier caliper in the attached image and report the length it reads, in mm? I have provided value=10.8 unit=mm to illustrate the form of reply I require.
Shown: value=38.4 unit=mm
